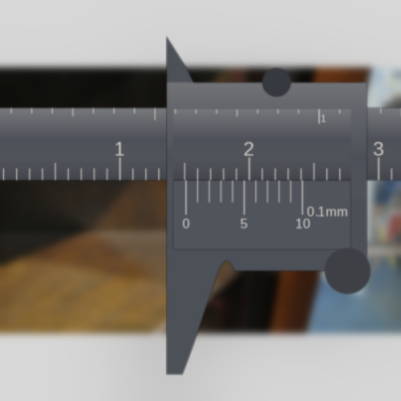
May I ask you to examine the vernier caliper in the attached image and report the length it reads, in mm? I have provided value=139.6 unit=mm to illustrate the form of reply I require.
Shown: value=15.1 unit=mm
